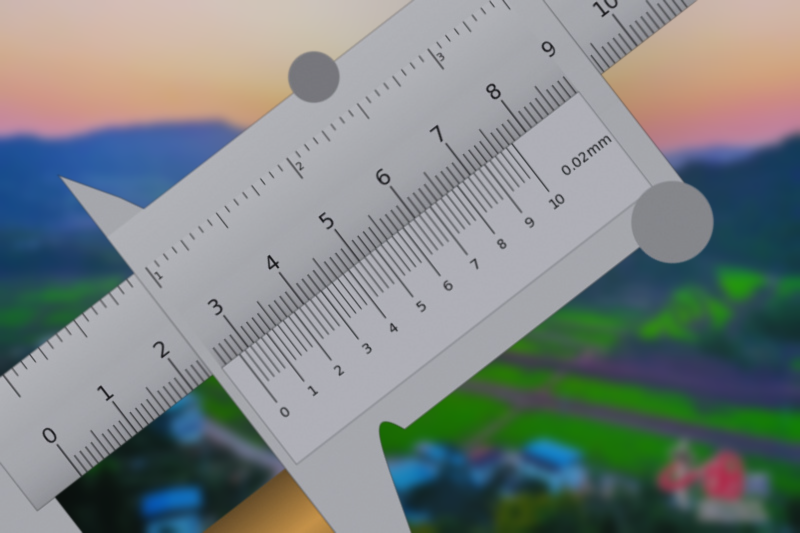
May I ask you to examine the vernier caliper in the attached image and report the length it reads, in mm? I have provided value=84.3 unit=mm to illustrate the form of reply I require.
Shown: value=28.4 unit=mm
